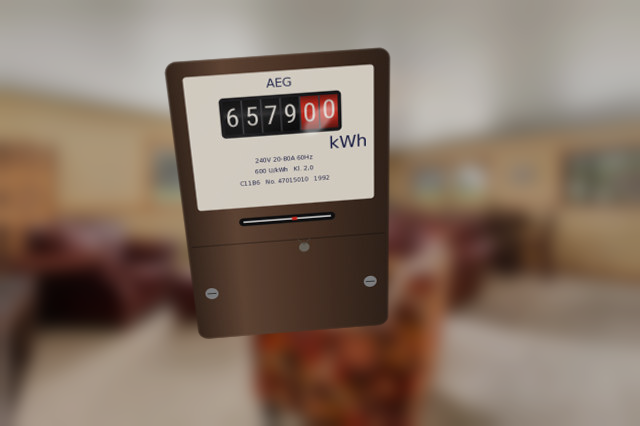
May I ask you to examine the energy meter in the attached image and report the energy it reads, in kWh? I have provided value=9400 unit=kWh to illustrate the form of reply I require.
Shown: value=6579.00 unit=kWh
